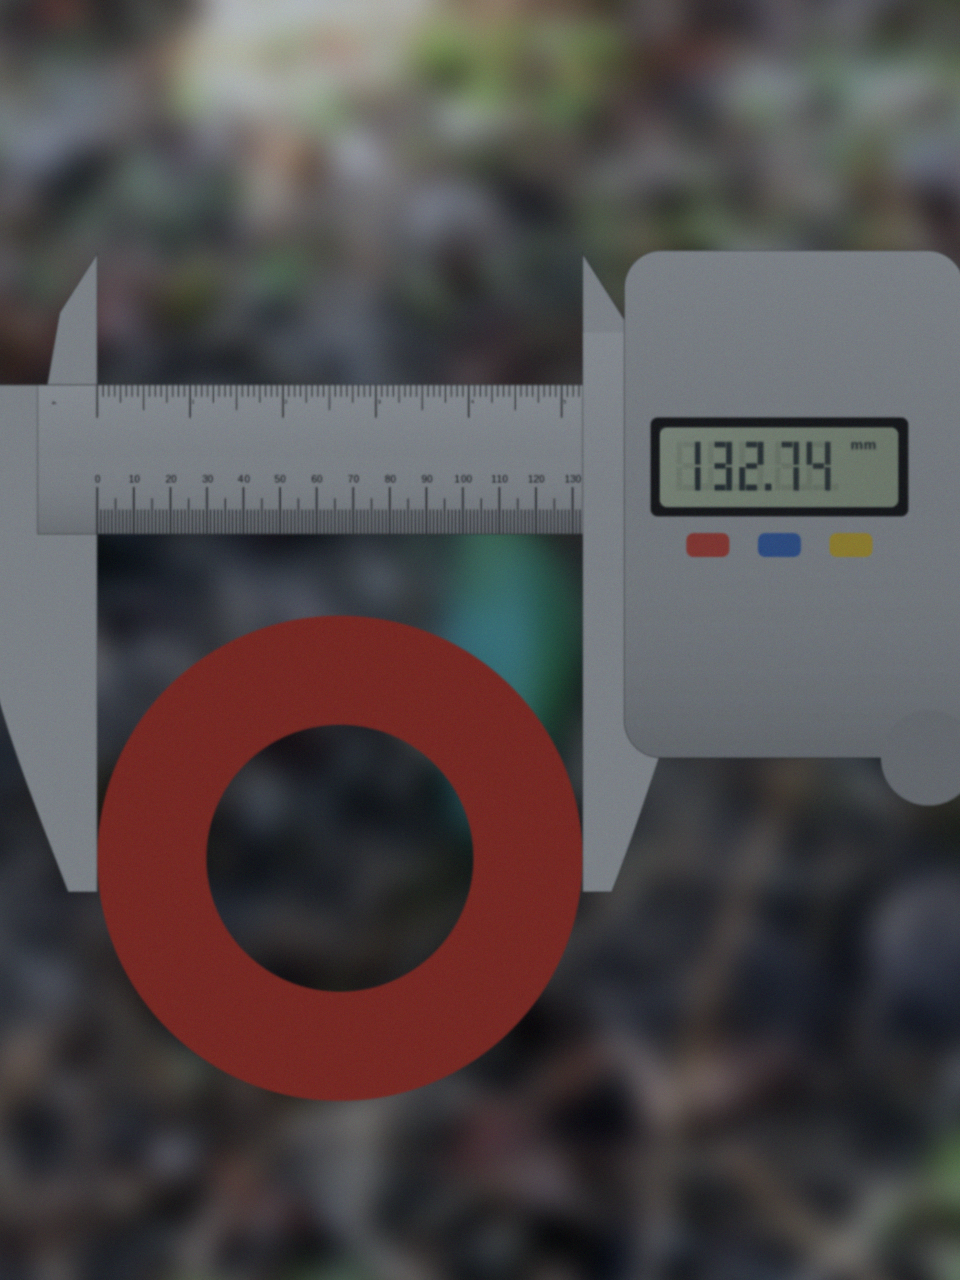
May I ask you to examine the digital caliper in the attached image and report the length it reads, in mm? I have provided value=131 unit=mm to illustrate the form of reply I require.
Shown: value=132.74 unit=mm
